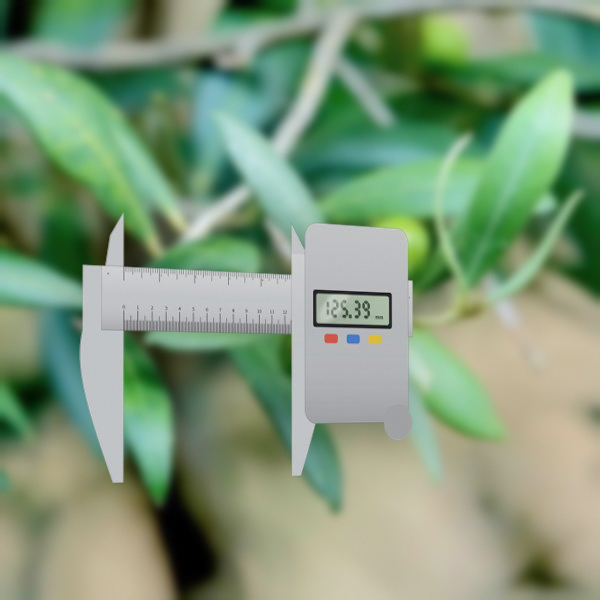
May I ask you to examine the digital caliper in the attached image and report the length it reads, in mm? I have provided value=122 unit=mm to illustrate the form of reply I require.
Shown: value=125.39 unit=mm
